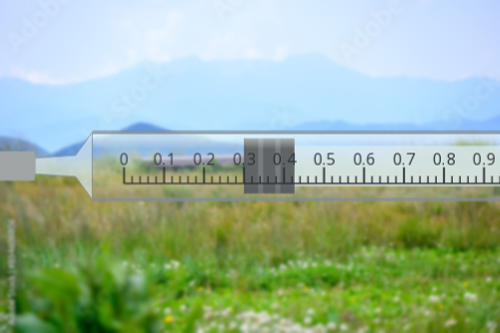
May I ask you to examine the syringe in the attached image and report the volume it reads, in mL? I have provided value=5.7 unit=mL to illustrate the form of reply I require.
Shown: value=0.3 unit=mL
